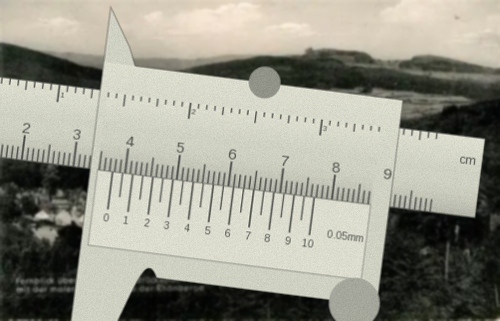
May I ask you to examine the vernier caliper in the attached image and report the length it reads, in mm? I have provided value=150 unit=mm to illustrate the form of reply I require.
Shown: value=37.6 unit=mm
